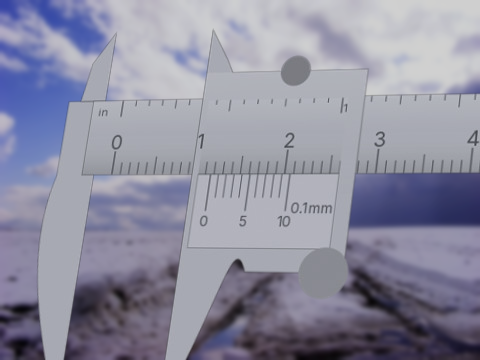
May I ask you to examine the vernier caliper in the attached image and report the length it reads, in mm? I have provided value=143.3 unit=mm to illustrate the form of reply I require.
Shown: value=11.6 unit=mm
